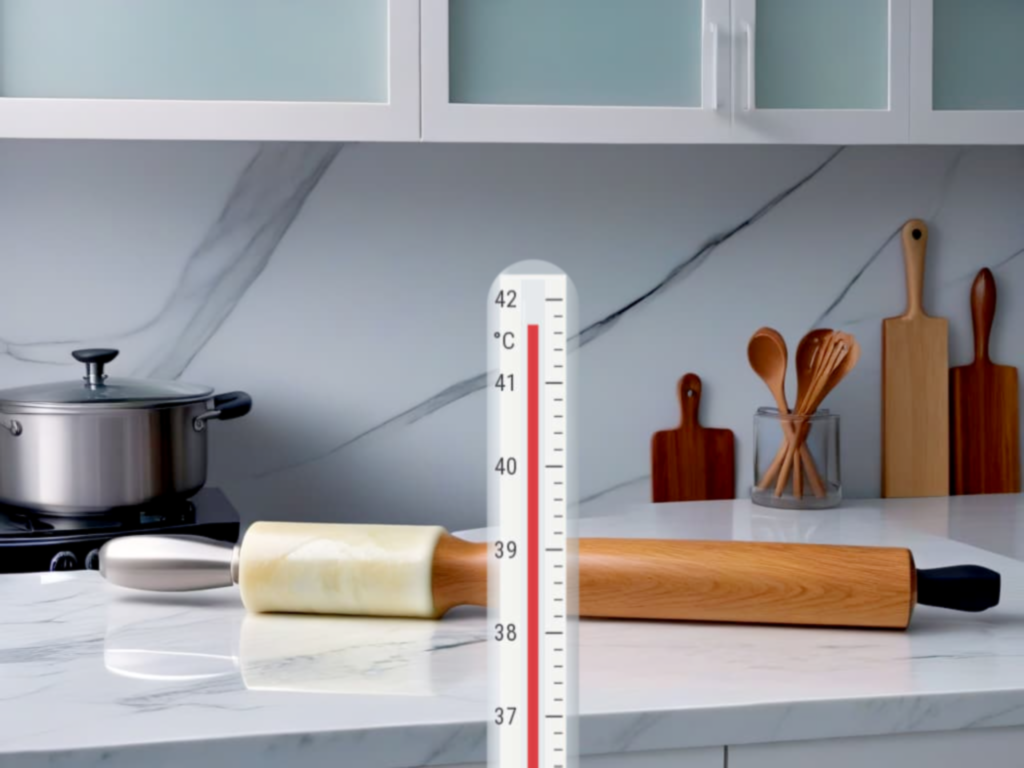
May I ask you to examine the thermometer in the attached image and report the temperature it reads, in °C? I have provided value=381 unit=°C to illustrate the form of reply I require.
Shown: value=41.7 unit=°C
